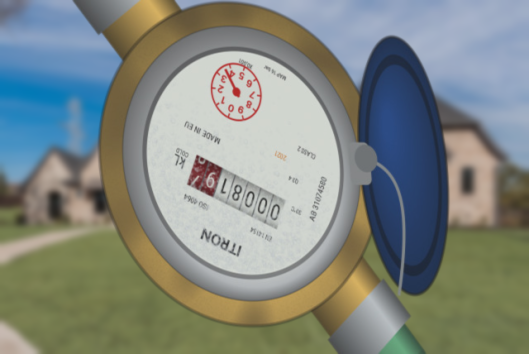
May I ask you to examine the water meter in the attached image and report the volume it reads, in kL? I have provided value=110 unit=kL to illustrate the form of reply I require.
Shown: value=81.973 unit=kL
